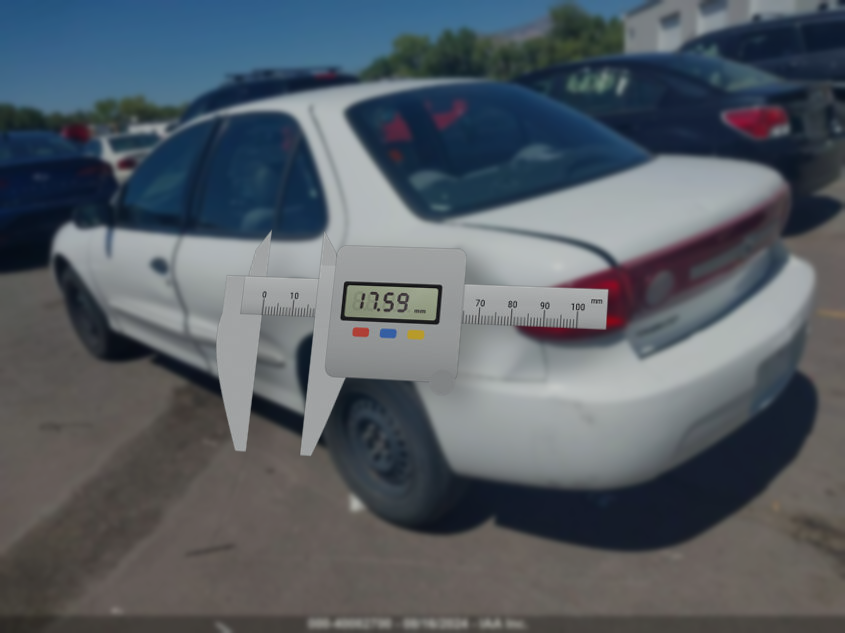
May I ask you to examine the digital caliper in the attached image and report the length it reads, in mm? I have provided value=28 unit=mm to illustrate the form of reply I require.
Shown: value=17.59 unit=mm
